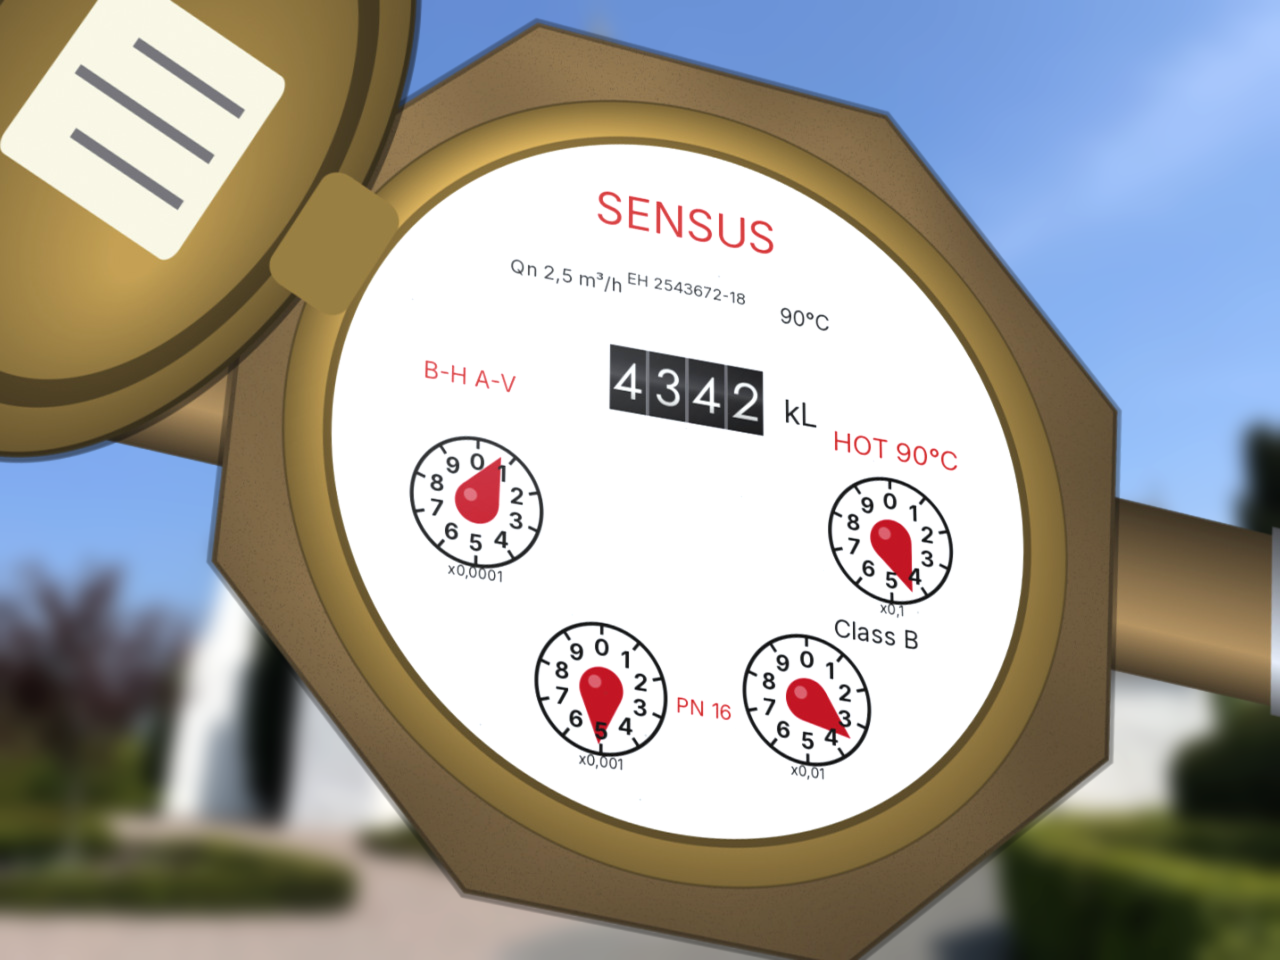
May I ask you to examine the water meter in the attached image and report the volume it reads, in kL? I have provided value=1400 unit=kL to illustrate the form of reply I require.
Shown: value=4342.4350 unit=kL
